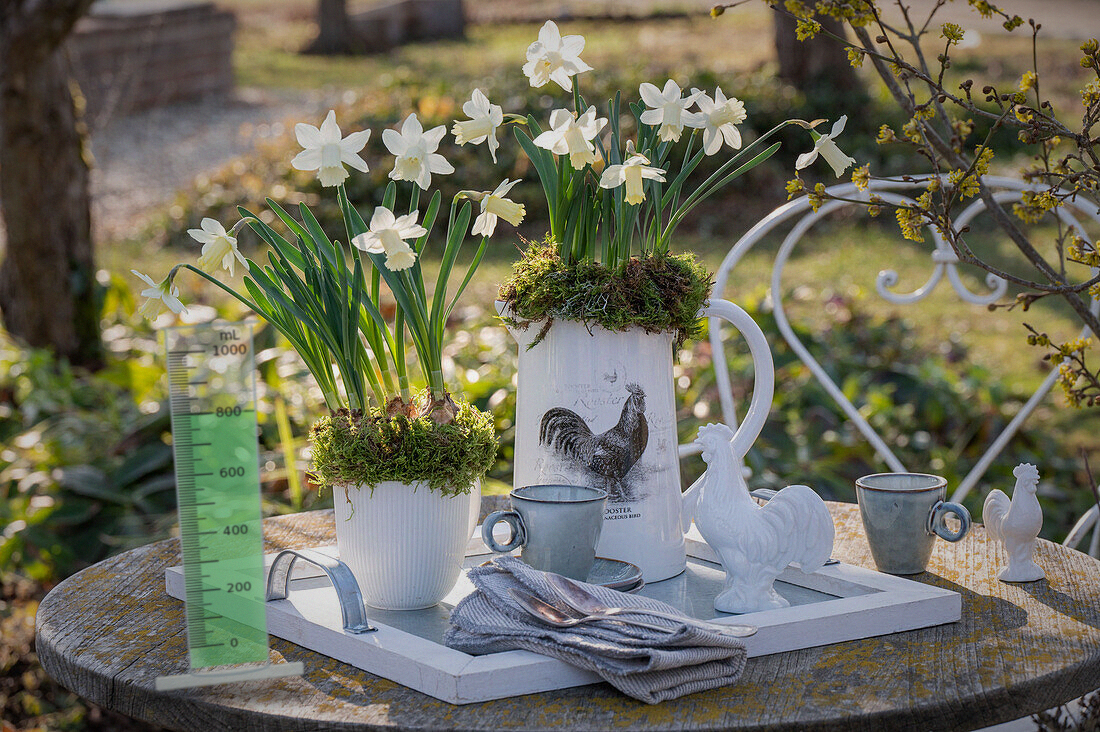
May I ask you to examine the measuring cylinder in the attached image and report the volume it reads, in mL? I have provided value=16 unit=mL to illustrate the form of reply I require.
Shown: value=800 unit=mL
